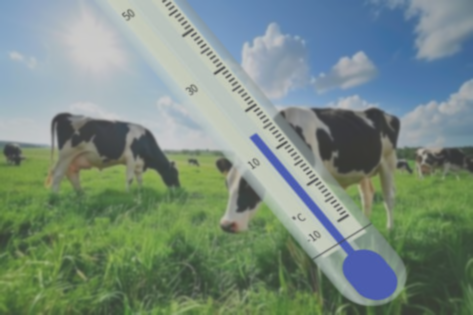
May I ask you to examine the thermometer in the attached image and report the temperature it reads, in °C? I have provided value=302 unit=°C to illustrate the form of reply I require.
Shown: value=15 unit=°C
